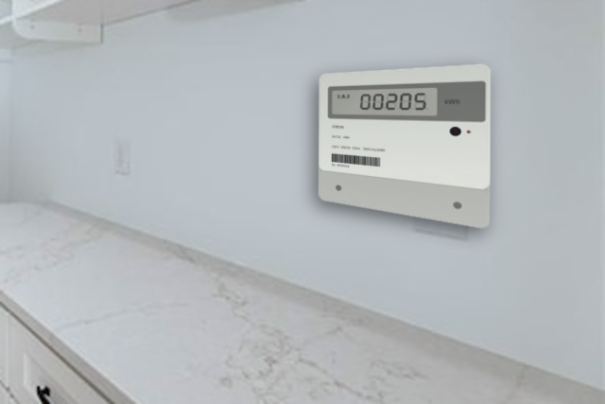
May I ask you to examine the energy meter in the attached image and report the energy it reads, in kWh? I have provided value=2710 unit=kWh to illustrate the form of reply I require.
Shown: value=205 unit=kWh
